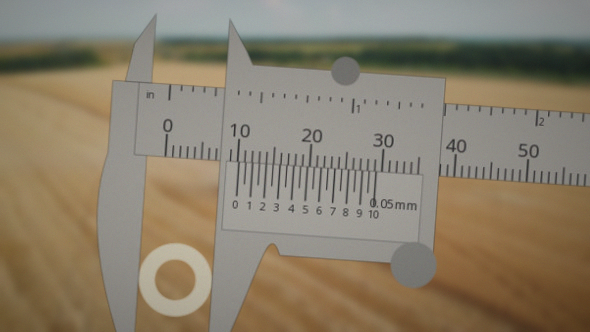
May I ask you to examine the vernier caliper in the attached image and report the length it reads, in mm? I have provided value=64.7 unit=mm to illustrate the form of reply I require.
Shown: value=10.2 unit=mm
